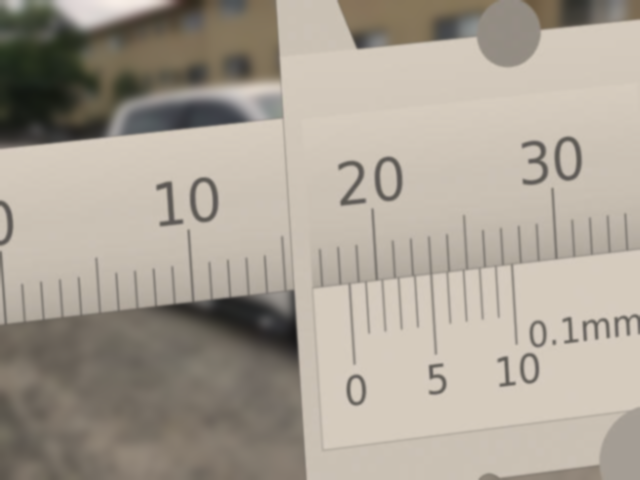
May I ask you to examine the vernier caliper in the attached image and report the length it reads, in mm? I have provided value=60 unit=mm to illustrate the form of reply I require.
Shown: value=18.5 unit=mm
